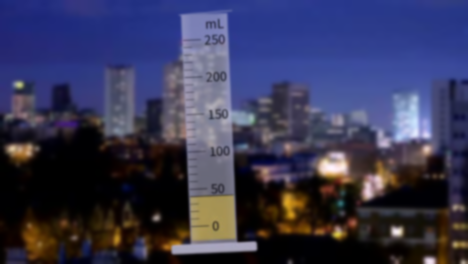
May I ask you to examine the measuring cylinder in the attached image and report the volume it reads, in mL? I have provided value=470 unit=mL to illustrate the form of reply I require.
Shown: value=40 unit=mL
